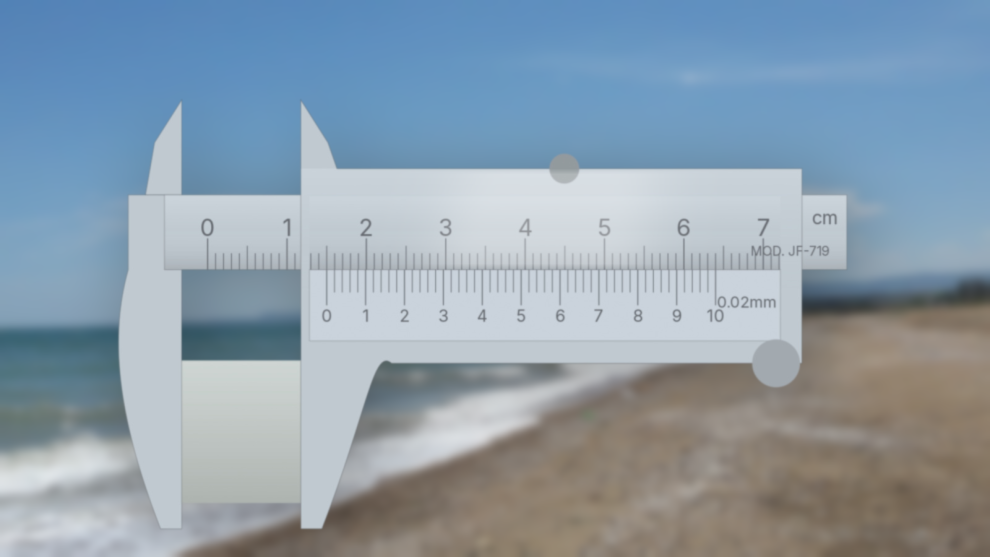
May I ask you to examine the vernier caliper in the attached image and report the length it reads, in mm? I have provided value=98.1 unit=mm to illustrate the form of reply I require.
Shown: value=15.0 unit=mm
